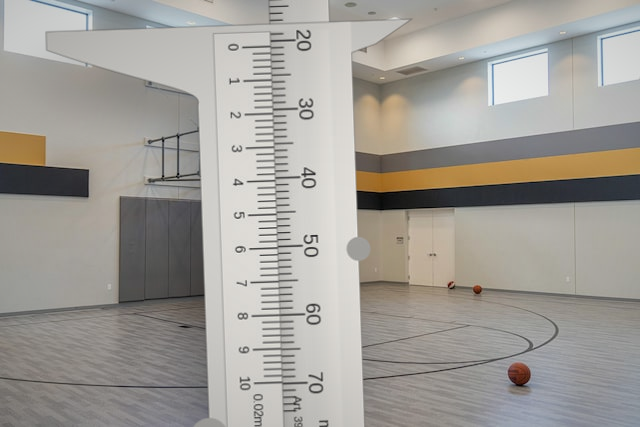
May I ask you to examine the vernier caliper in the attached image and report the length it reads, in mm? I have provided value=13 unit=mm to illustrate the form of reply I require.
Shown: value=20.8 unit=mm
